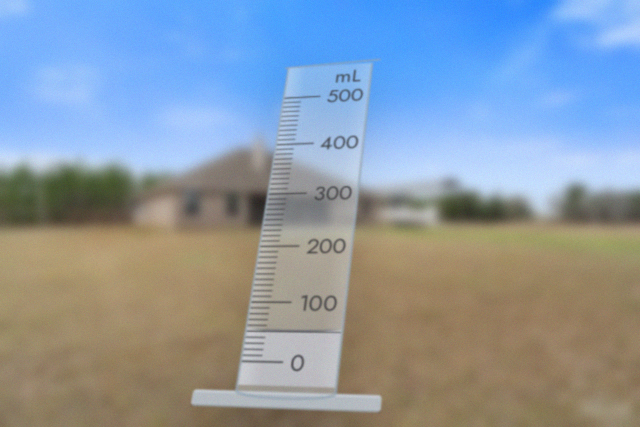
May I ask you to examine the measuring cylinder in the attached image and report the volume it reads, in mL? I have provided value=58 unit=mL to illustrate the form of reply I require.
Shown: value=50 unit=mL
